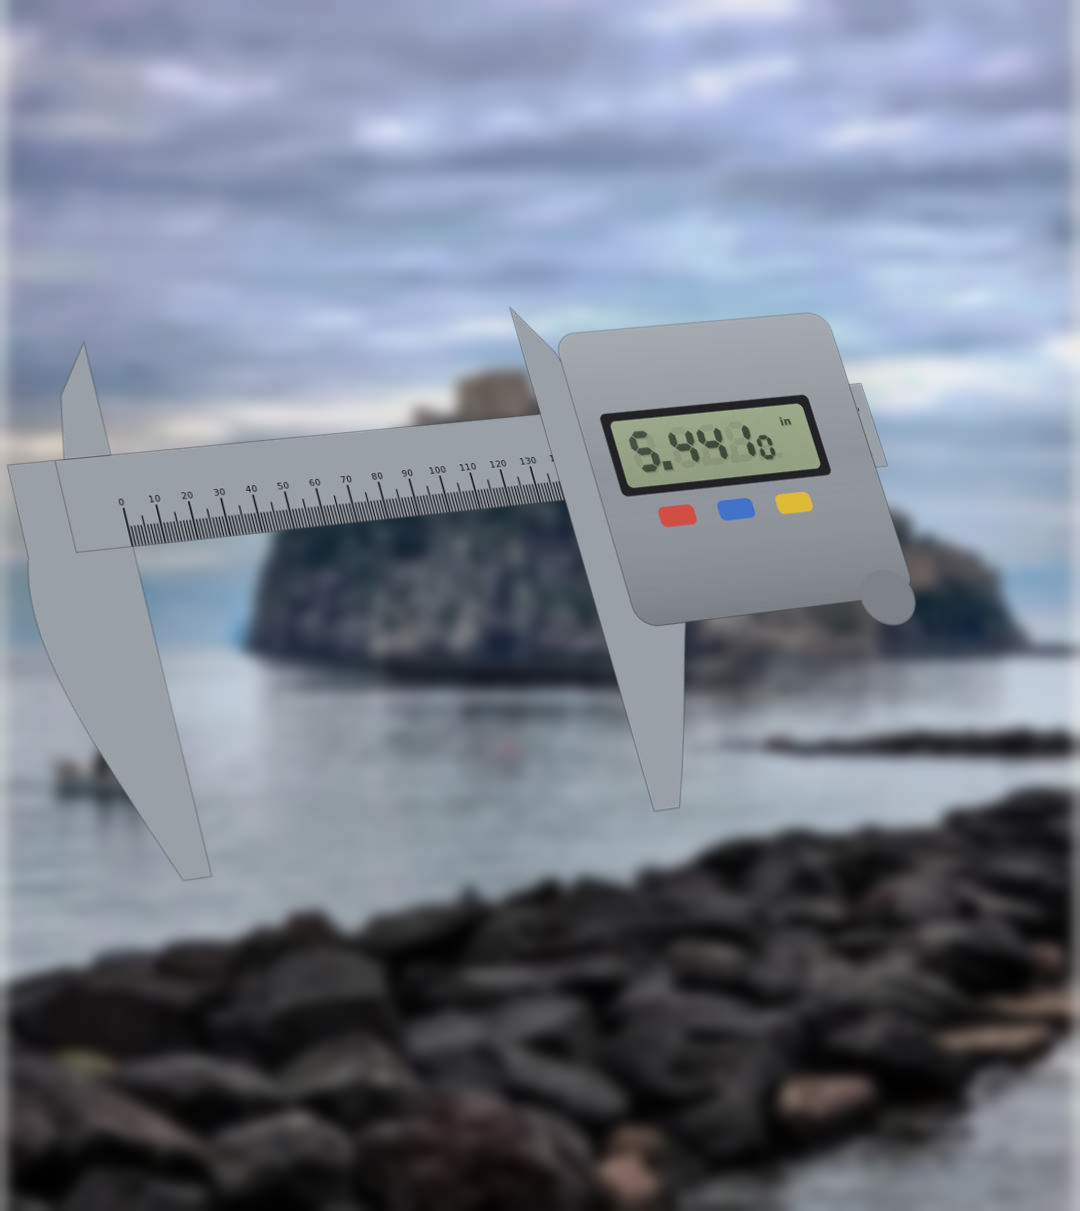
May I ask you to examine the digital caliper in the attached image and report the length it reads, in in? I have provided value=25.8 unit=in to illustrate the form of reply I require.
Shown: value=5.4410 unit=in
